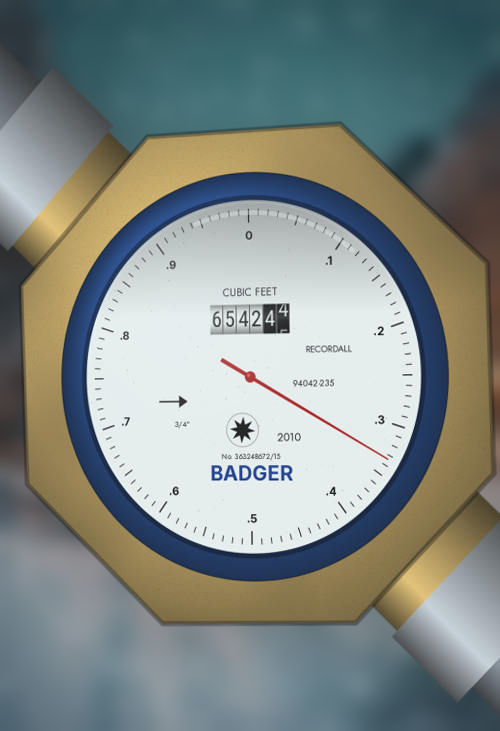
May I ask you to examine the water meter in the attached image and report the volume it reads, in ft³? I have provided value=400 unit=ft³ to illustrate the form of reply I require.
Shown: value=654244.33 unit=ft³
